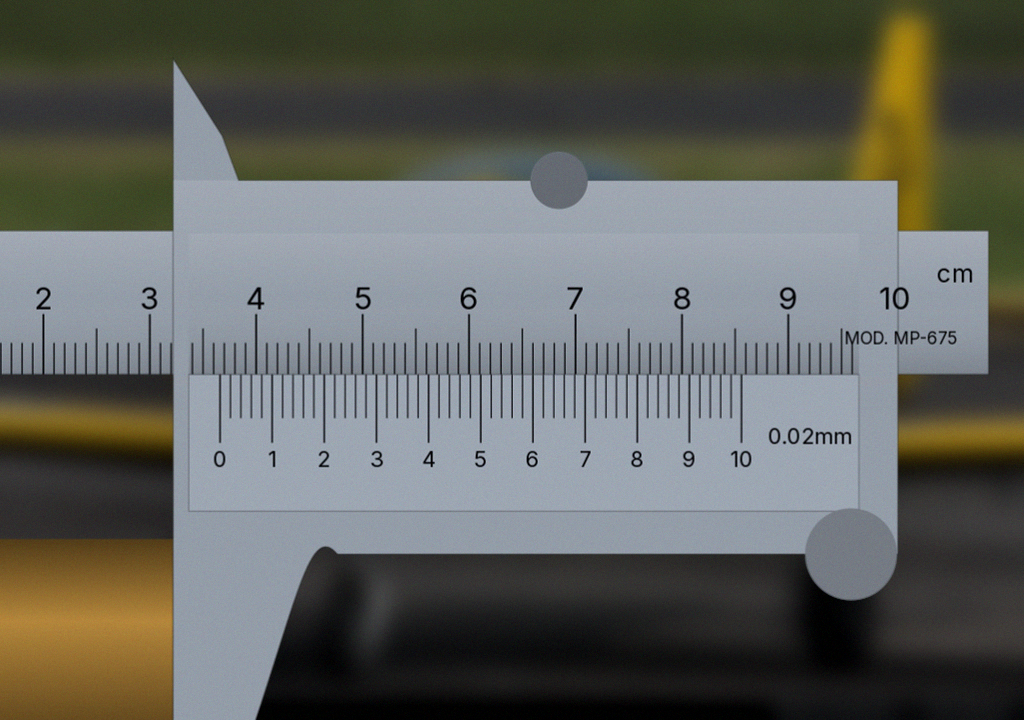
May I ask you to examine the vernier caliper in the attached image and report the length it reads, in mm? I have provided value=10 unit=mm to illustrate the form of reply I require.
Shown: value=36.6 unit=mm
